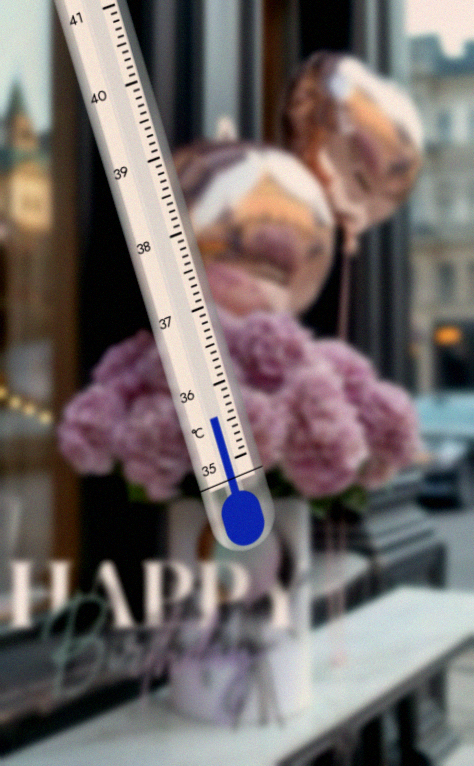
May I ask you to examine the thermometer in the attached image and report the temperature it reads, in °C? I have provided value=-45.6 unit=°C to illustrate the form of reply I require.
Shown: value=35.6 unit=°C
